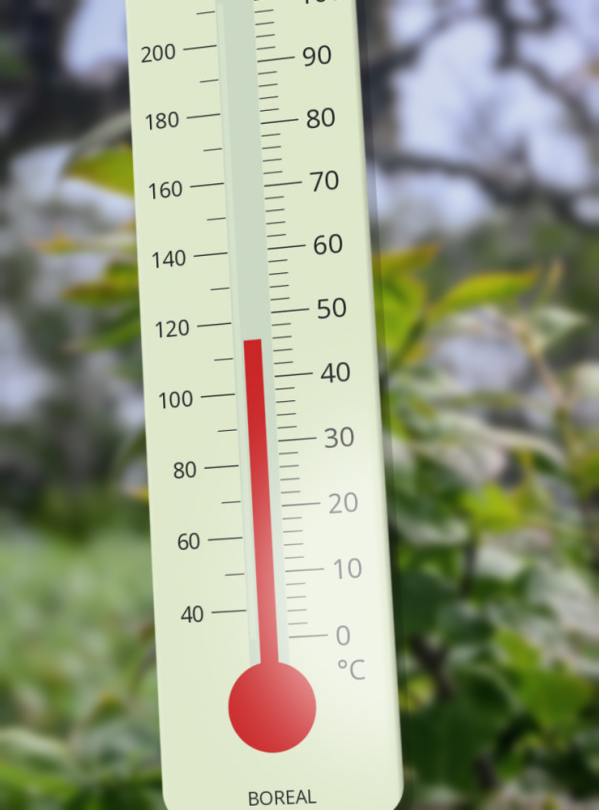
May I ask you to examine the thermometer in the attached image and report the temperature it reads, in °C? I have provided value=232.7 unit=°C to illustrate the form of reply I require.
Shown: value=46 unit=°C
